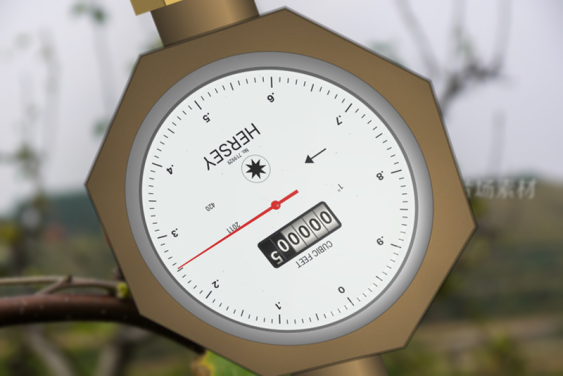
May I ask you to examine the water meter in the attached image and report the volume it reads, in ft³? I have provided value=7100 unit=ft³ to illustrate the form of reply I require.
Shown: value=5.25 unit=ft³
